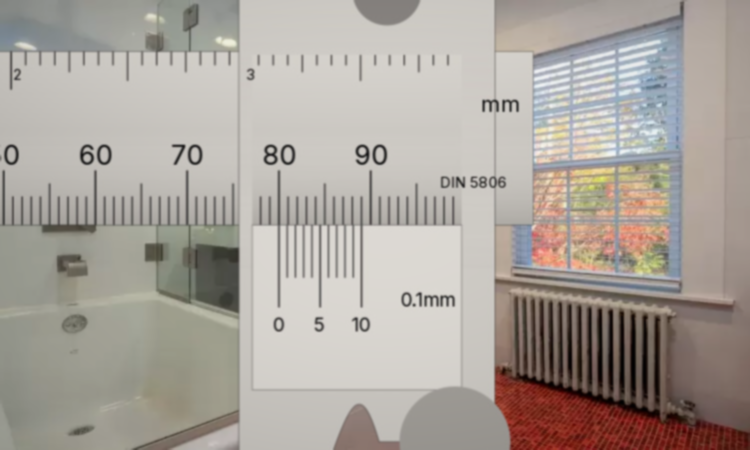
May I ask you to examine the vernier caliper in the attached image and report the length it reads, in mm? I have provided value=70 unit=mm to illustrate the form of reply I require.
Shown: value=80.0 unit=mm
